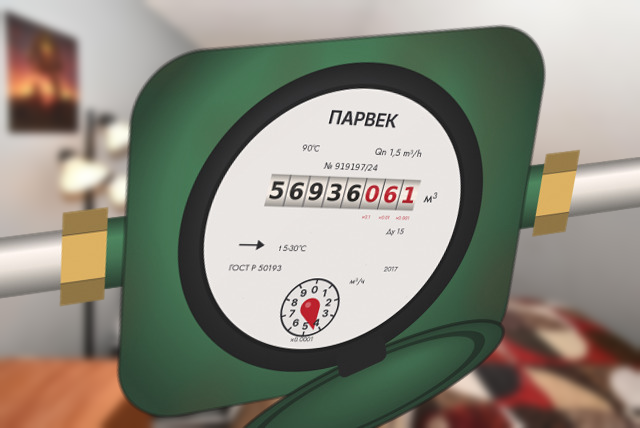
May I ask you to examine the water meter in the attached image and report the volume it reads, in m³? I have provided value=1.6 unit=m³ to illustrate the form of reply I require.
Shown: value=56936.0614 unit=m³
